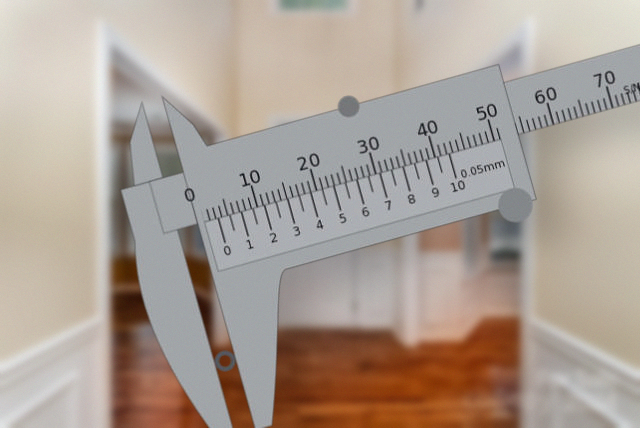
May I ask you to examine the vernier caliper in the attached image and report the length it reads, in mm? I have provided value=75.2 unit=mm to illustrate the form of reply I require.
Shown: value=3.4 unit=mm
